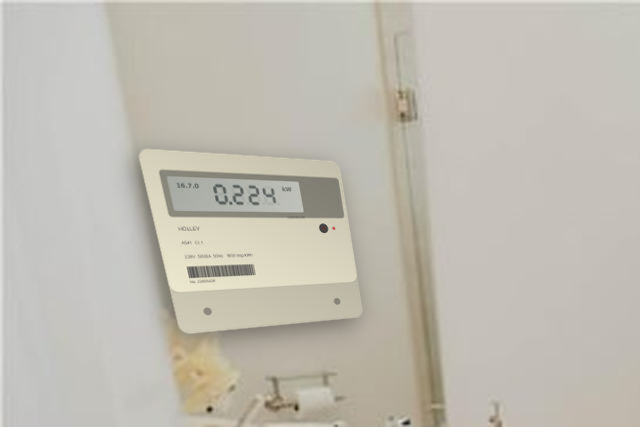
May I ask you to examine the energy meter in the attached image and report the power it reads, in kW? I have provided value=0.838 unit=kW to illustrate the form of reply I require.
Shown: value=0.224 unit=kW
